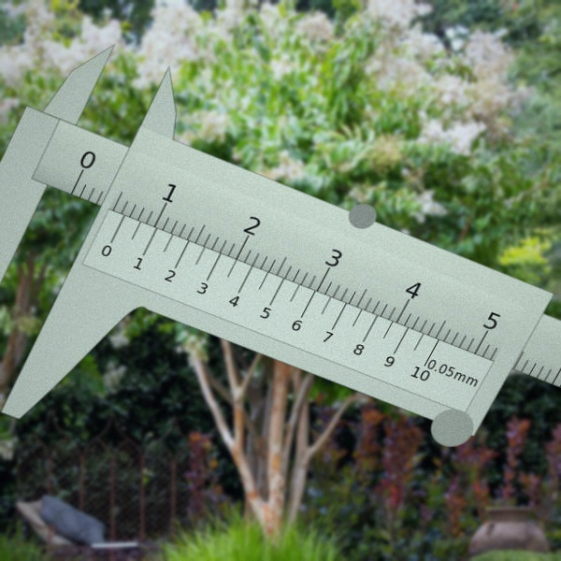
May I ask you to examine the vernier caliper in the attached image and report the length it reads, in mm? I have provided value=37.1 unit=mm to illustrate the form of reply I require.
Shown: value=6.4 unit=mm
